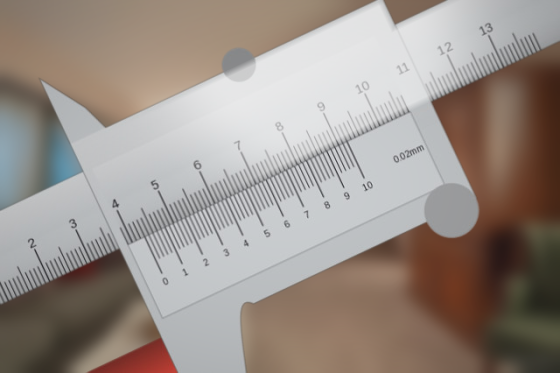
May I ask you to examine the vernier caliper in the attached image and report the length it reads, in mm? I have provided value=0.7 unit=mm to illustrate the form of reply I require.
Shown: value=43.0 unit=mm
